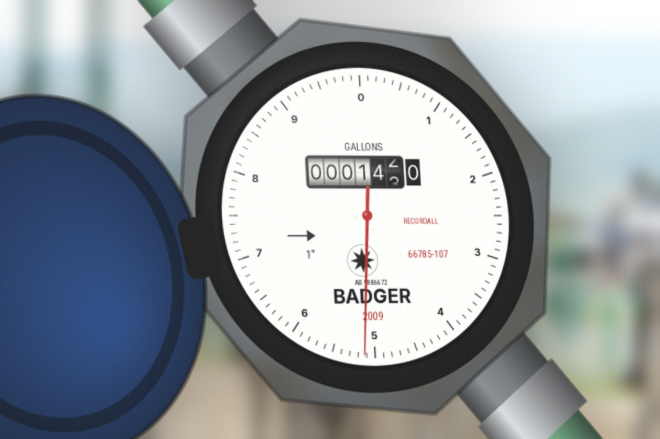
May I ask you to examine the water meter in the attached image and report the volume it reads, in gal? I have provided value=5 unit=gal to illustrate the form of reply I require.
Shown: value=1425.1 unit=gal
